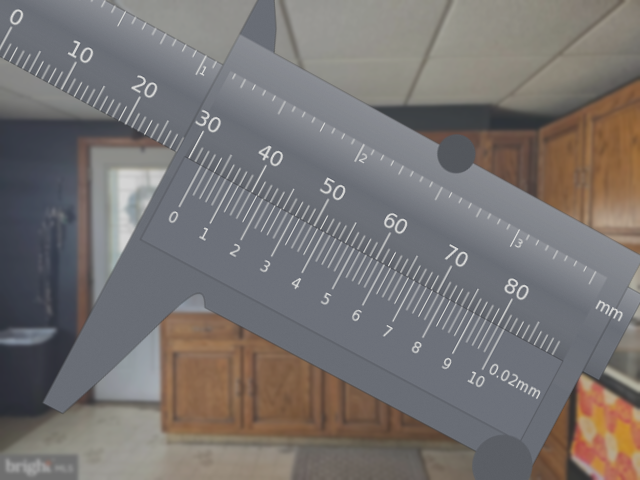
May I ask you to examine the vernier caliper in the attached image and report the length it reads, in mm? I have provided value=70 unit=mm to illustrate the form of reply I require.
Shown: value=32.0 unit=mm
